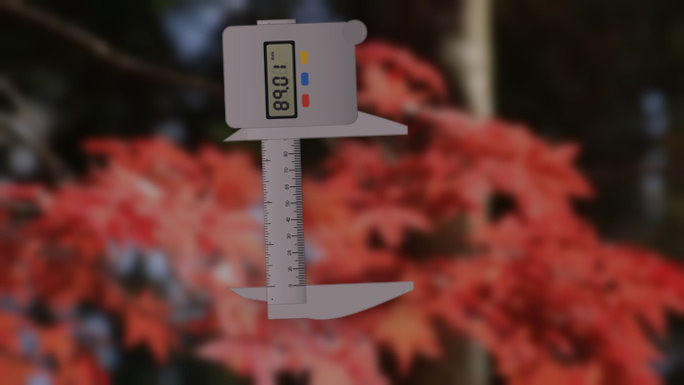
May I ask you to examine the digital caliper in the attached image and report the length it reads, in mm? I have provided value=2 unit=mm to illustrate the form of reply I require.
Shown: value=89.01 unit=mm
